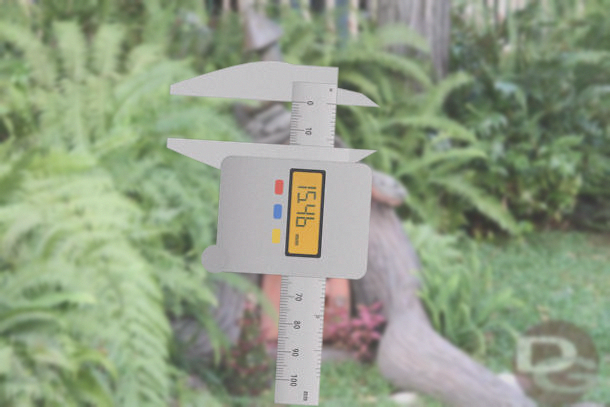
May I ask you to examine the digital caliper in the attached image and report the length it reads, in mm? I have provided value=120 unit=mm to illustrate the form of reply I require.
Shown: value=15.46 unit=mm
